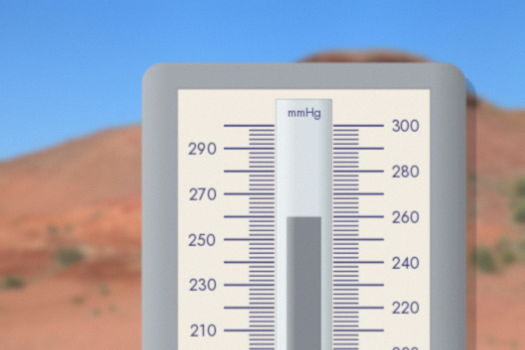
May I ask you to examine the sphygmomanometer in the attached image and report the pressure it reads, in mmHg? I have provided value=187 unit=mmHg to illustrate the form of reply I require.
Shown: value=260 unit=mmHg
